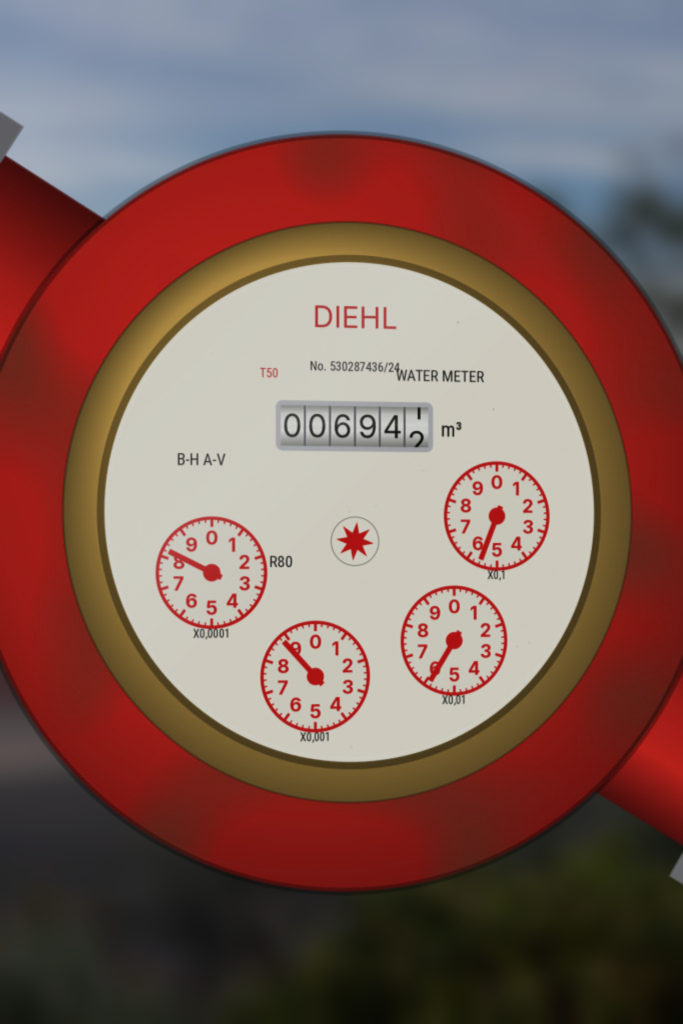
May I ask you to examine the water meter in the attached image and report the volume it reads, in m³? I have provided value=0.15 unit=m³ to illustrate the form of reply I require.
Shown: value=6941.5588 unit=m³
